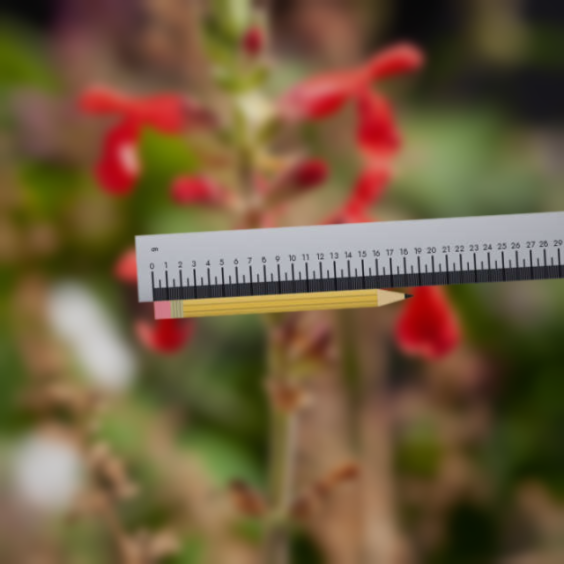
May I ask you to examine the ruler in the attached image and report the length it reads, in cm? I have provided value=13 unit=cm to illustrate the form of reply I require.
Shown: value=18.5 unit=cm
